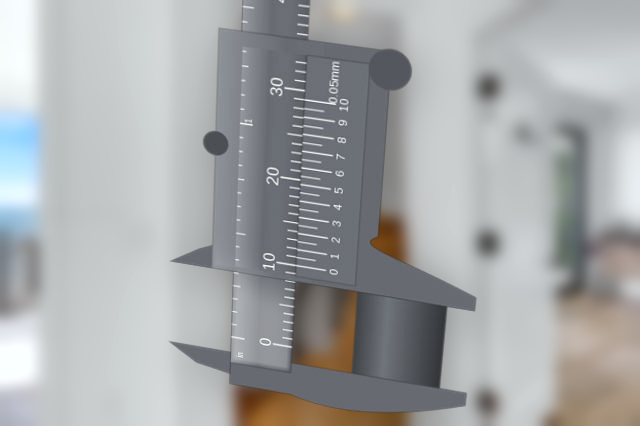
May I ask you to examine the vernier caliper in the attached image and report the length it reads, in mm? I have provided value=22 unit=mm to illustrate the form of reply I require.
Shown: value=10.0 unit=mm
